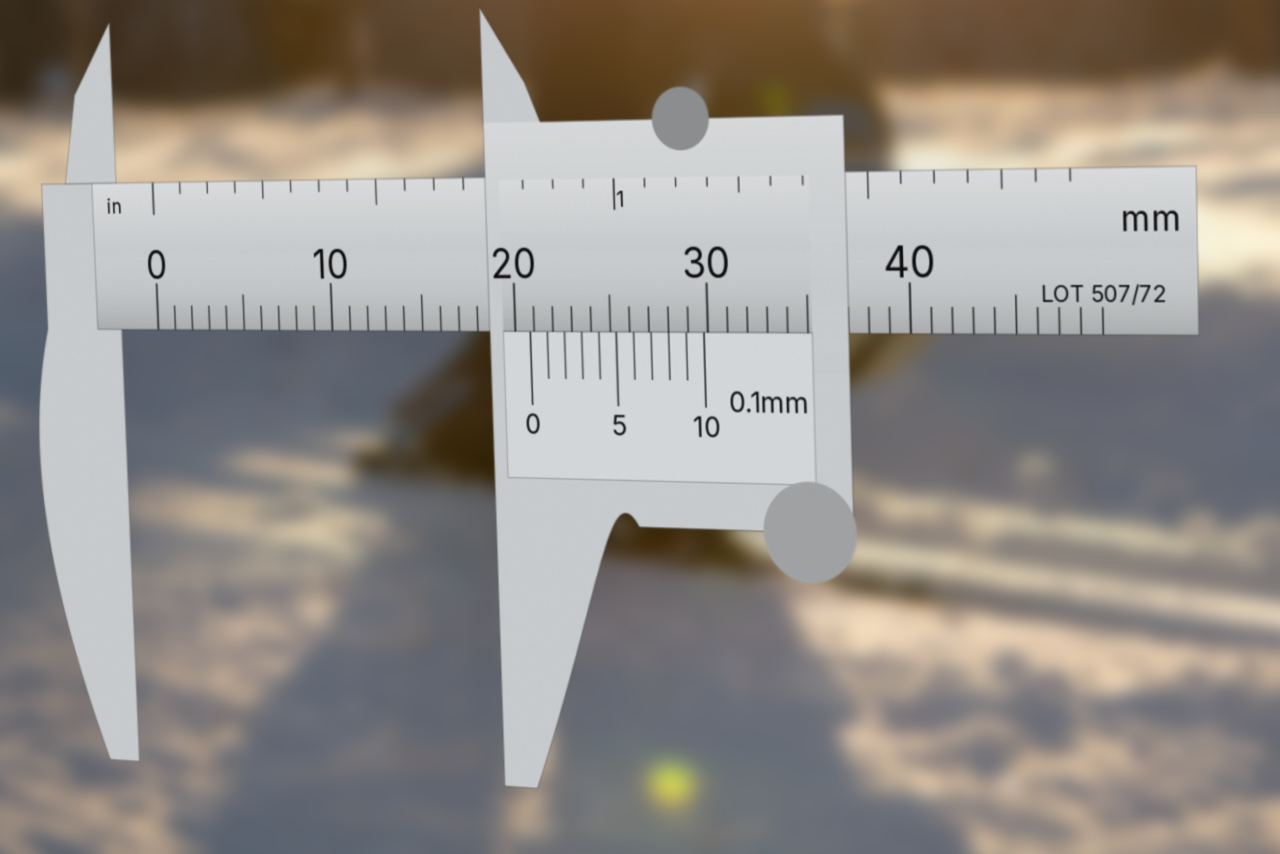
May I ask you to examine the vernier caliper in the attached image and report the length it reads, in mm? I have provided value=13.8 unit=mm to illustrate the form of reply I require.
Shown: value=20.8 unit=mm
